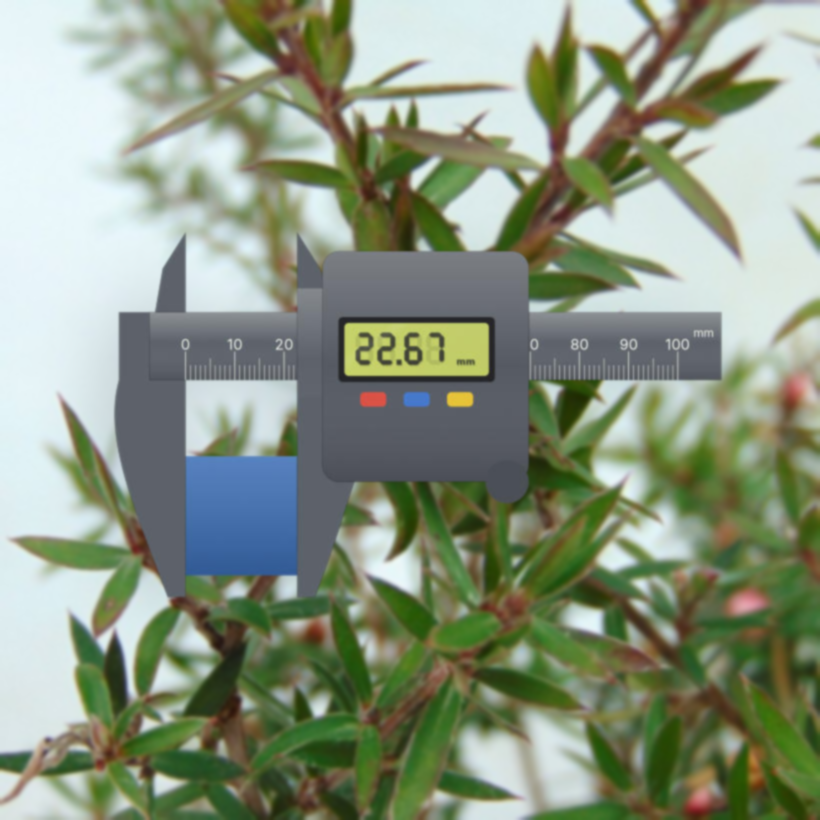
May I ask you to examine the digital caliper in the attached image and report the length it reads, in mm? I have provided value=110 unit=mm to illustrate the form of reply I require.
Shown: value=22.67 unit=mm
